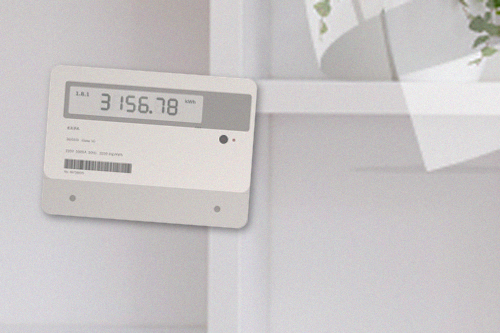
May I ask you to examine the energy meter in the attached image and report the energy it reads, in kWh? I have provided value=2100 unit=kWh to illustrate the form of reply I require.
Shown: value=3156.78 unit=kWh
